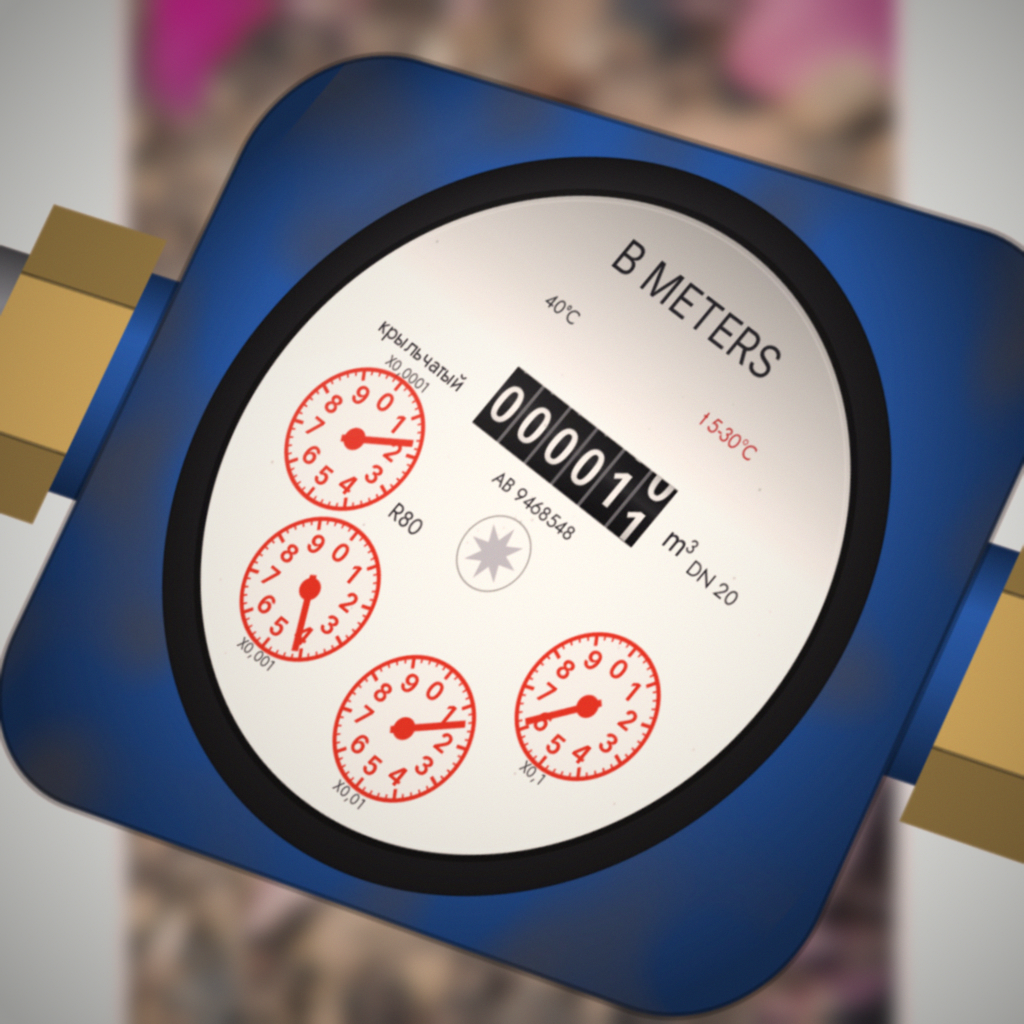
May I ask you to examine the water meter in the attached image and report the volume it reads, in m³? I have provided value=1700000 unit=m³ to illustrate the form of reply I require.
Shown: value=10.6141 unit=m³
